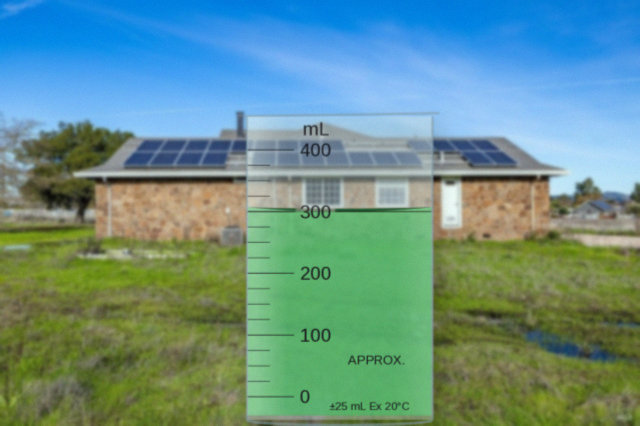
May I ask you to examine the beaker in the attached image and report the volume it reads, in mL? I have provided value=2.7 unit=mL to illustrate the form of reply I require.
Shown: value=300 unit=mL
